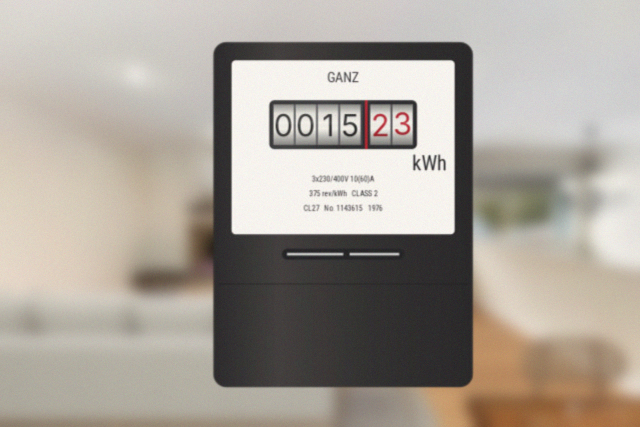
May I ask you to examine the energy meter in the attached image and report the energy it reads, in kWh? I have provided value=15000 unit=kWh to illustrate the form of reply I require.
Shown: value=15.23 unit=kWh
